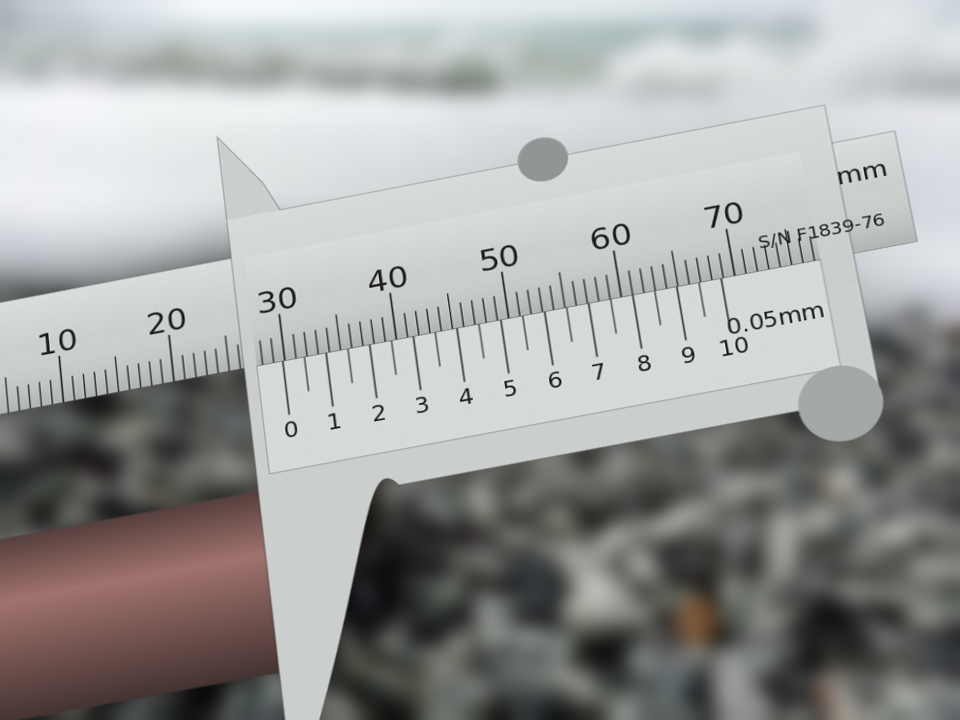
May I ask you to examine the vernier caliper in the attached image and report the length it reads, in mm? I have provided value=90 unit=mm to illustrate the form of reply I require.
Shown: value=29.8 unit=mm
